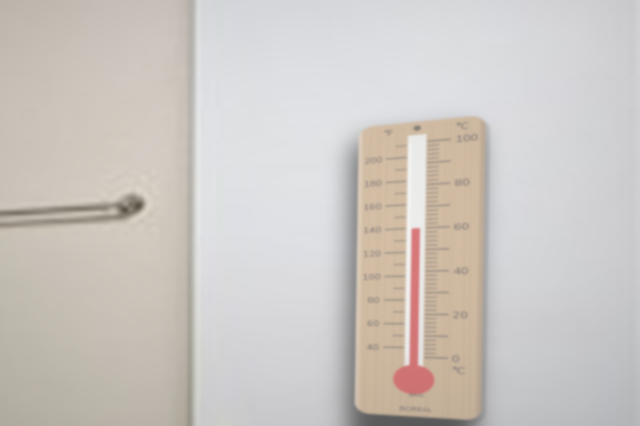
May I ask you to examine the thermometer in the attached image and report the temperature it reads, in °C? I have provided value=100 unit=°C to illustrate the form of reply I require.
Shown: value=60 unit=°C
